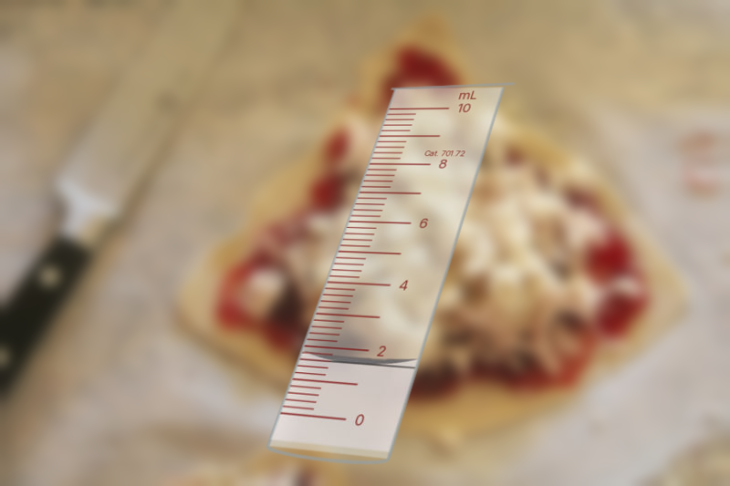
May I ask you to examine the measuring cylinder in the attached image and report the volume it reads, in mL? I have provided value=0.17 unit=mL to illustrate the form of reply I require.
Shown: value=1.6 unit=mL
